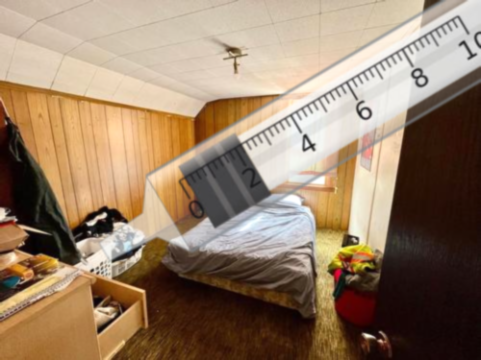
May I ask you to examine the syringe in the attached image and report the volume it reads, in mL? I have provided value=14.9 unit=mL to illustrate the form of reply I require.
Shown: value=0.2 unit=mL
